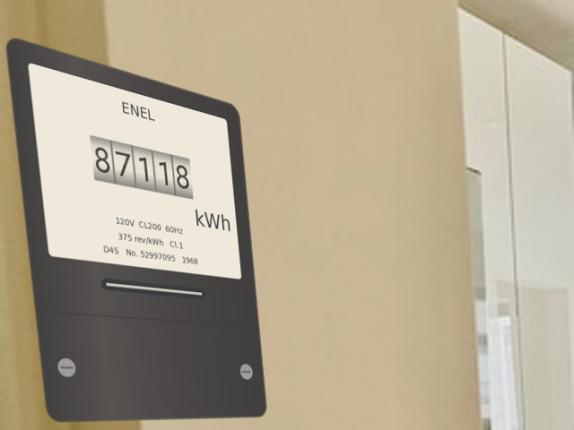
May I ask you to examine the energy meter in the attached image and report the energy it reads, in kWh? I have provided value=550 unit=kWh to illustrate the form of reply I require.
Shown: value=87118 unit=kWh
